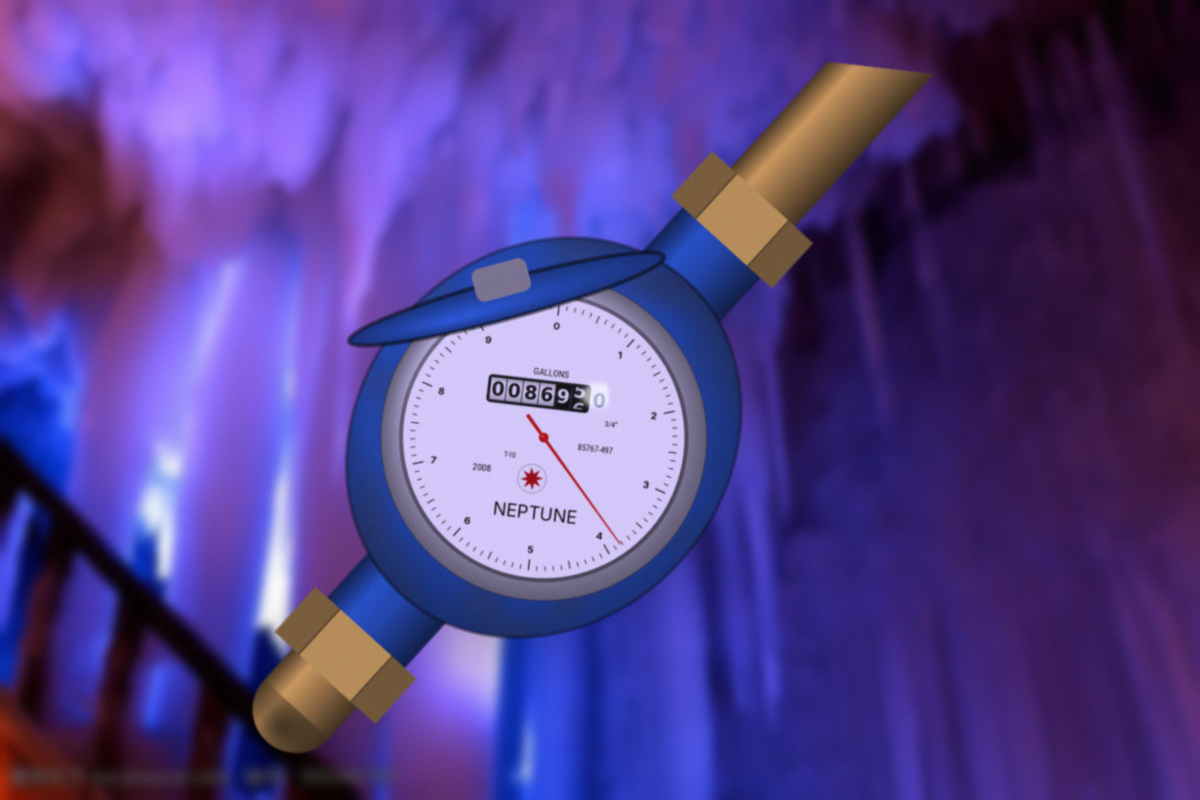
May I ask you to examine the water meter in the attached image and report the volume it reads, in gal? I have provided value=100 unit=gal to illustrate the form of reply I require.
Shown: value=86953.8 unit=gal
